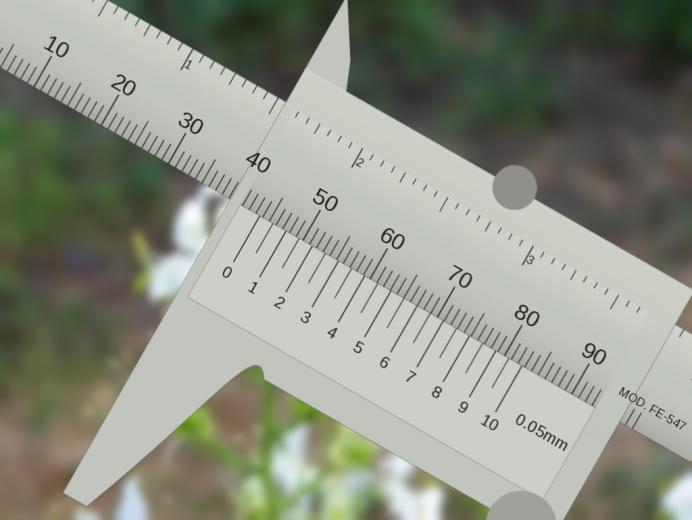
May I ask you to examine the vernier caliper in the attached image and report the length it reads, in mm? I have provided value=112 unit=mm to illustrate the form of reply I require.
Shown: value=43.6 unit=mm
